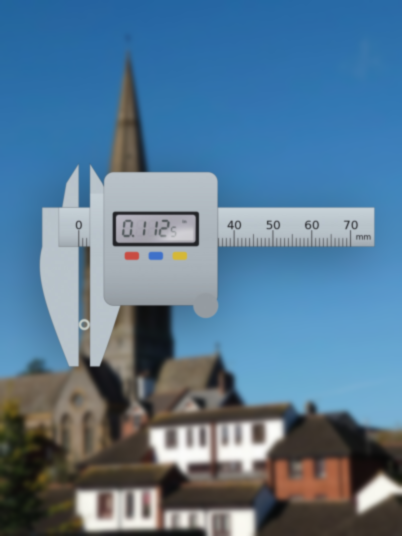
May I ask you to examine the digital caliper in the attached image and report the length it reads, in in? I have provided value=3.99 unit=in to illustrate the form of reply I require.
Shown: value=0.1125 unit=in
